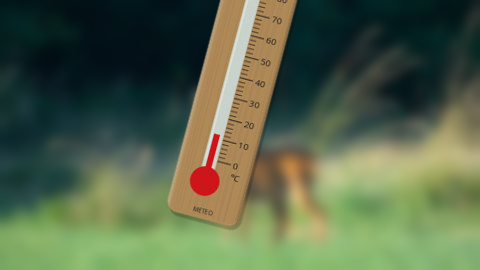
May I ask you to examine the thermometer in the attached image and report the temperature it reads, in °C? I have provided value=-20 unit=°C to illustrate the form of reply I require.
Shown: value=12 unit=°C
